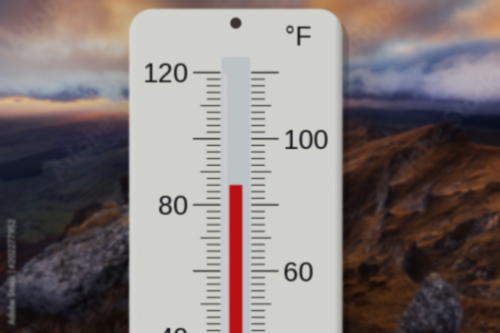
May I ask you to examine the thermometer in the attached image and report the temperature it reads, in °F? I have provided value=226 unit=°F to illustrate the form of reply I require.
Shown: value=86 unit=°F
